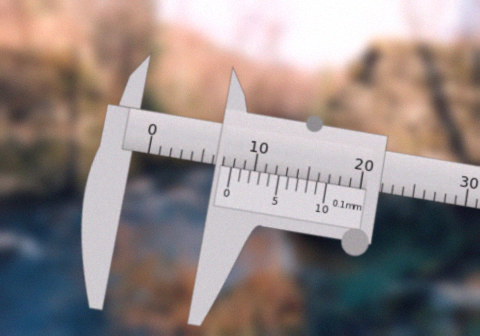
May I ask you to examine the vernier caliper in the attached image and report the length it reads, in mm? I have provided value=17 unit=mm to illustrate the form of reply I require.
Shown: value=7.8 unit=mm
